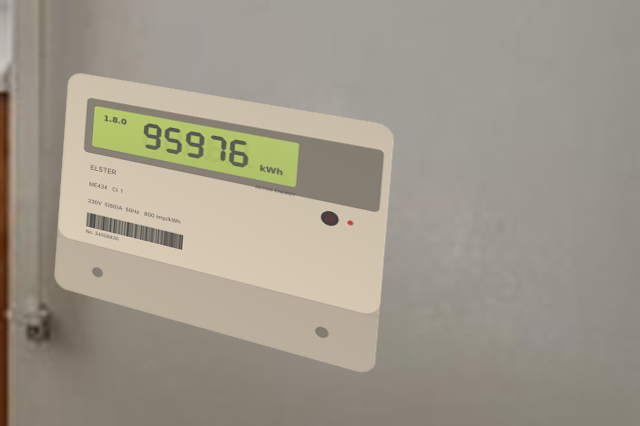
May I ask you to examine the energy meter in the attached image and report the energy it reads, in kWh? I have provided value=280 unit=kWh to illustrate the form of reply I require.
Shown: value=95976 unit=kWh
